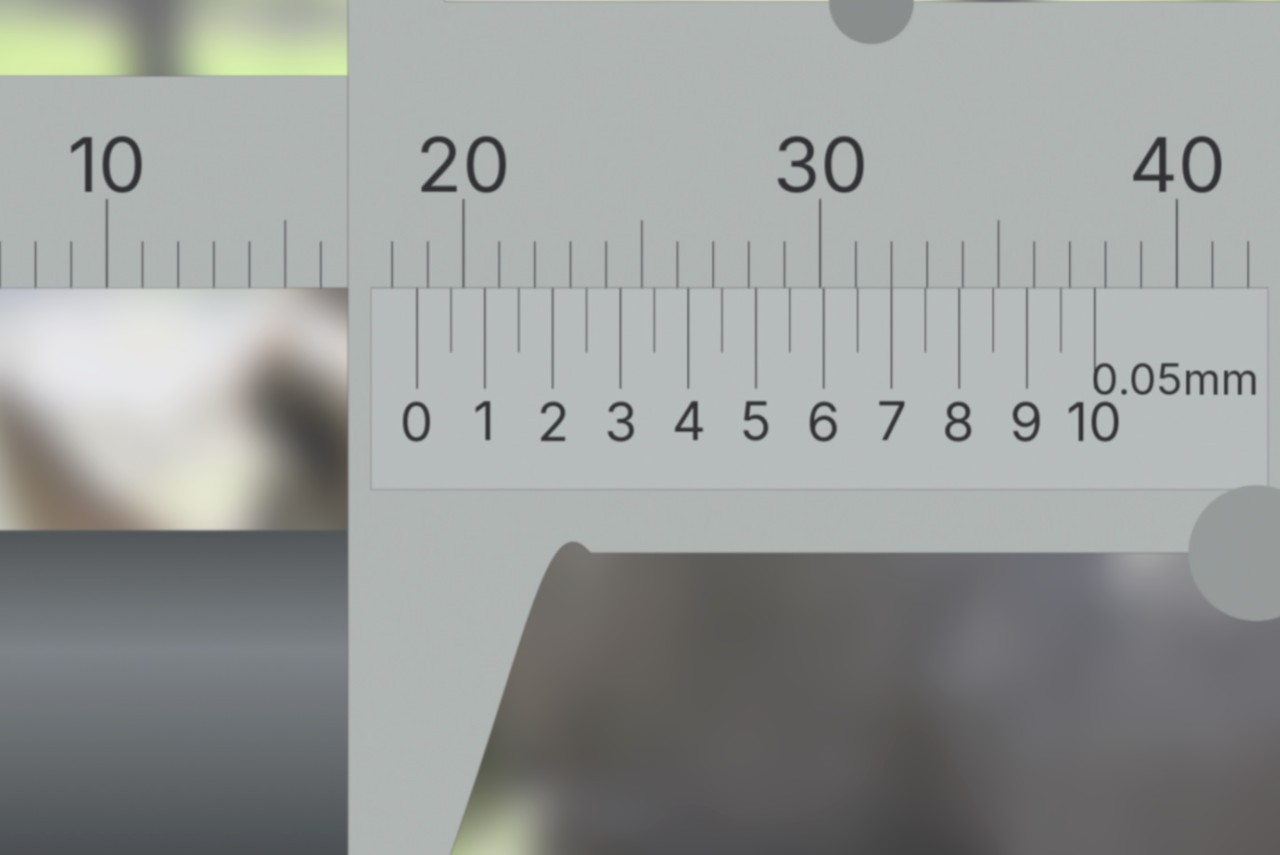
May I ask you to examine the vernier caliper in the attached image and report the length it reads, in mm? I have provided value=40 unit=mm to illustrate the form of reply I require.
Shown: value=18.70 unit=mm
